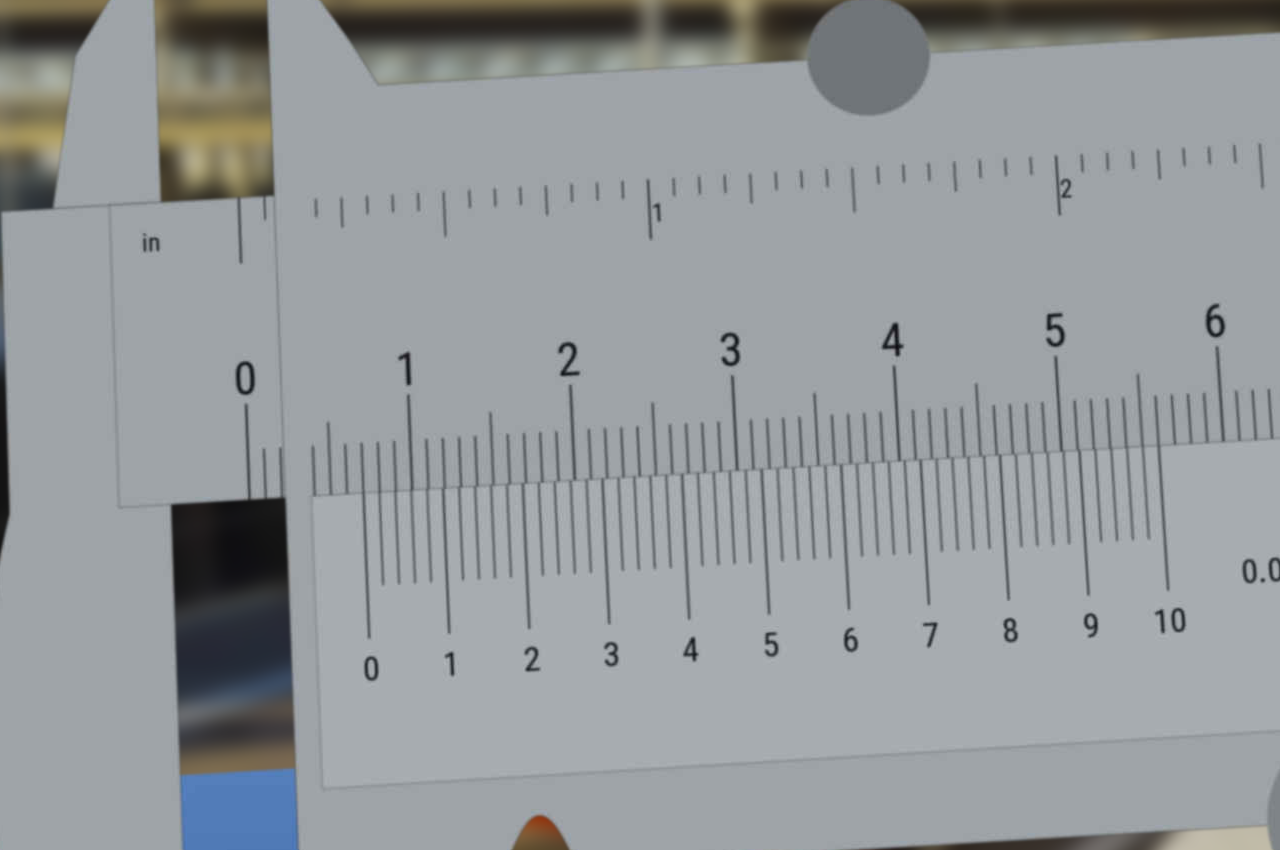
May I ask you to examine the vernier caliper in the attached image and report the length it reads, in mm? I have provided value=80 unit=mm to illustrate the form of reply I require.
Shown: value=7.0 unit=mm
